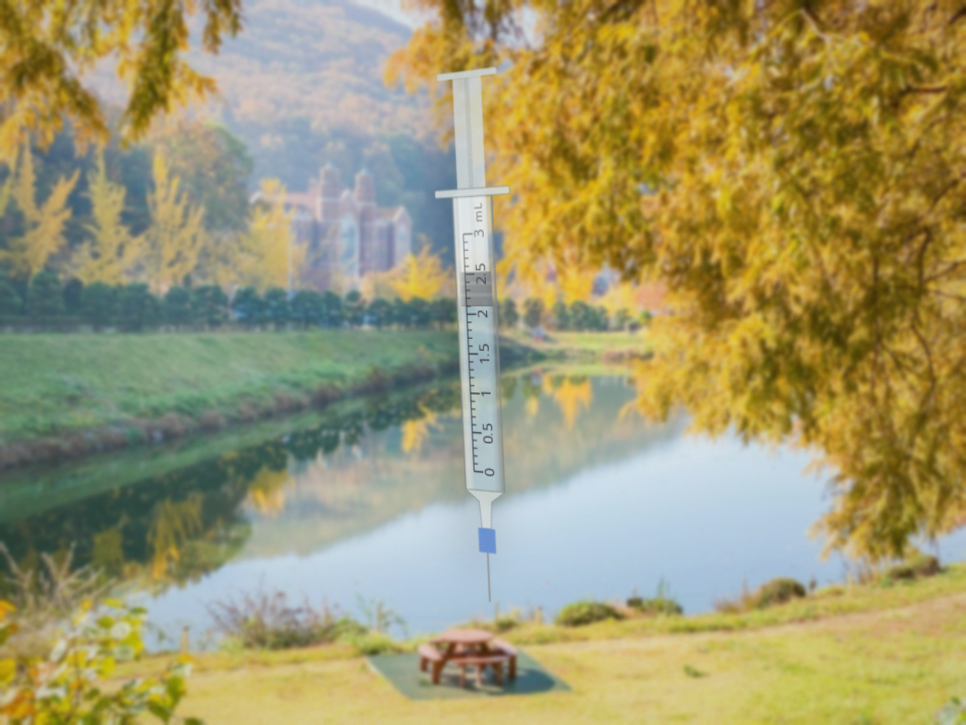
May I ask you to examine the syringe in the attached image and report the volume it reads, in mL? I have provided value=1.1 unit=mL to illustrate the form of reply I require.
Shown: value=2.1 unit=mL
